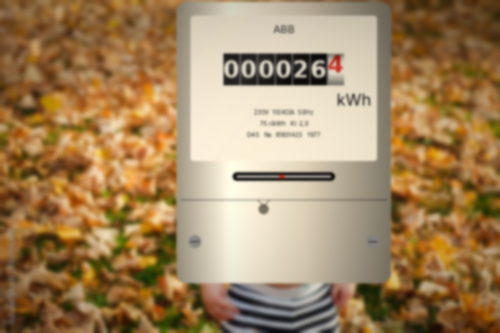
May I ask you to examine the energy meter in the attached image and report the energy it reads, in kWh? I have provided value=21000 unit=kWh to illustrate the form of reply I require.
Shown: value=26.4 unit=kWh
